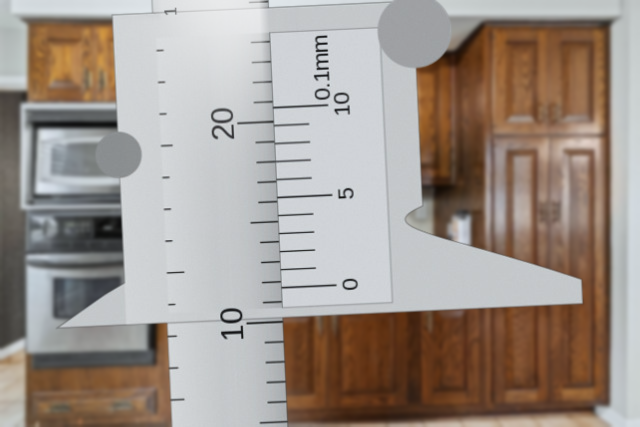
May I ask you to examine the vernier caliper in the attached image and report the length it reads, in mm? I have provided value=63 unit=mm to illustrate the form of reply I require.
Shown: value=11.7 unit=mm
